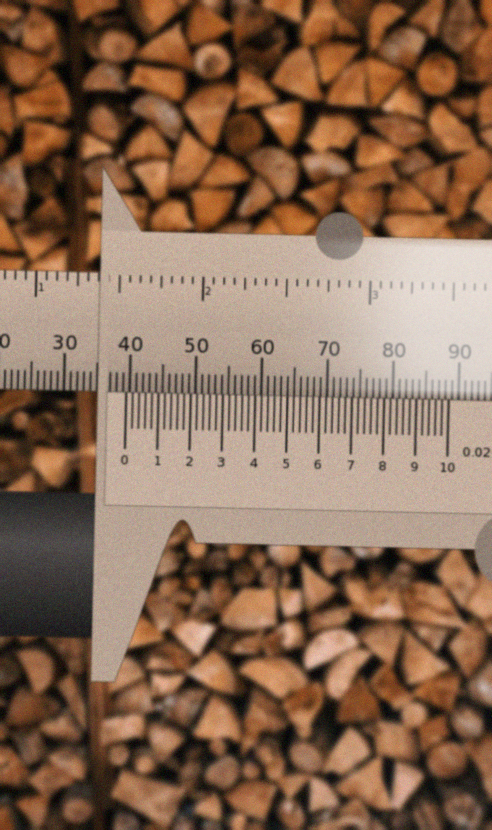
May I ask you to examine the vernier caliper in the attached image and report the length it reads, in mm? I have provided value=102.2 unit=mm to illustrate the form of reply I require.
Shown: value=39.5 unit=mm
